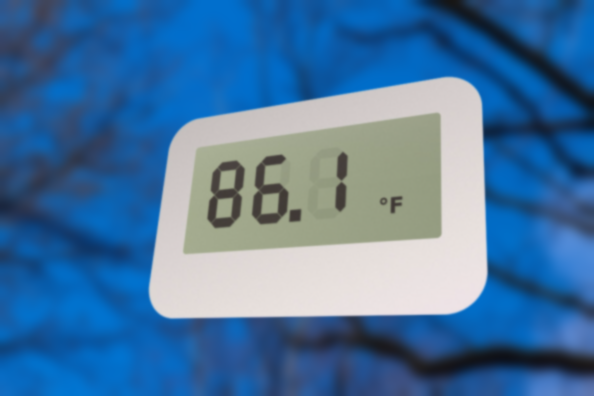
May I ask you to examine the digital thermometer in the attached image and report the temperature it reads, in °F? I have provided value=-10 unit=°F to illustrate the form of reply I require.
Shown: value=86.1 unit=°F
